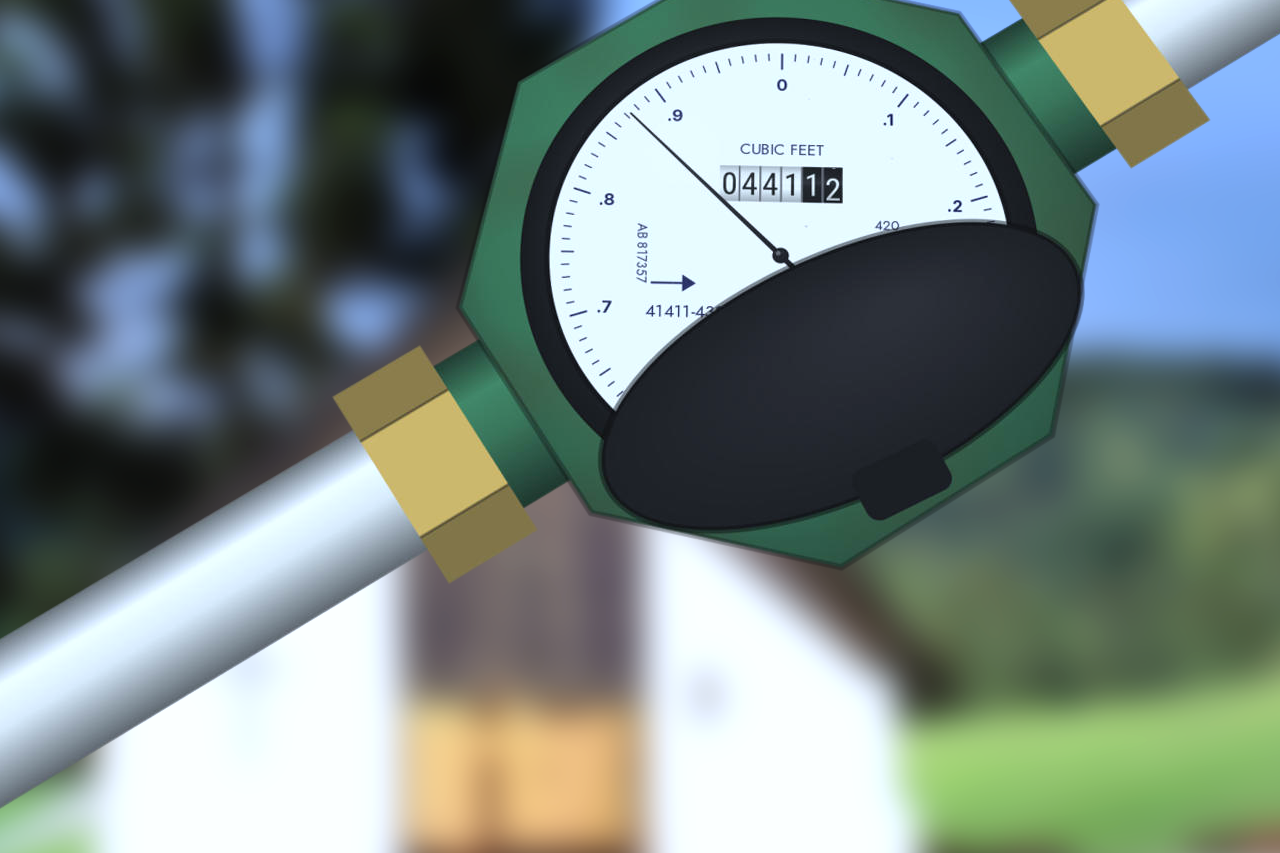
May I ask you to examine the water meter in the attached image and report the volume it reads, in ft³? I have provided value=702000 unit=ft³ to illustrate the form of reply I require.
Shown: value=44111.87 unit=ft³
